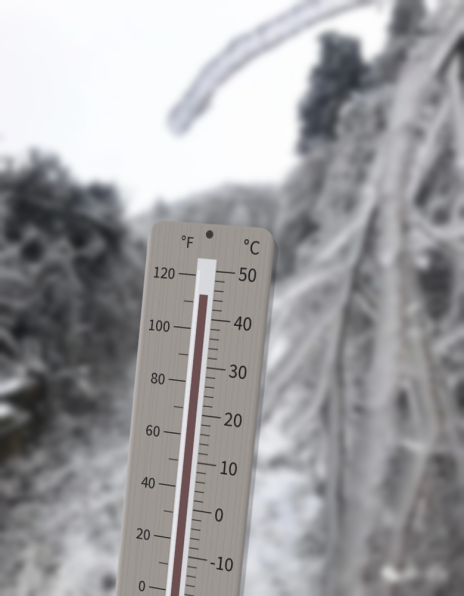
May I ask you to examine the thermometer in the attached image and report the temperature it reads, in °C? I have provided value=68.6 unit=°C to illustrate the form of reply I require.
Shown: value=45 unit=°C
